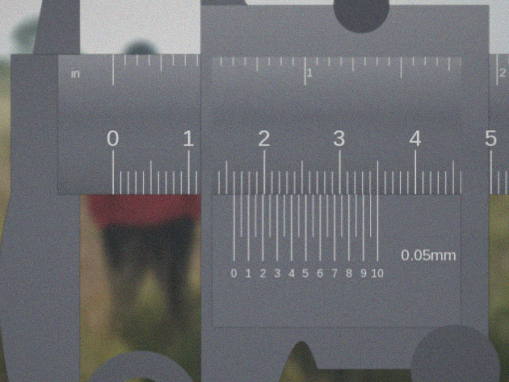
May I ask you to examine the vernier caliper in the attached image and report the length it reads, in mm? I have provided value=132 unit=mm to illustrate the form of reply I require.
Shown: value=16.0 unit=mm
